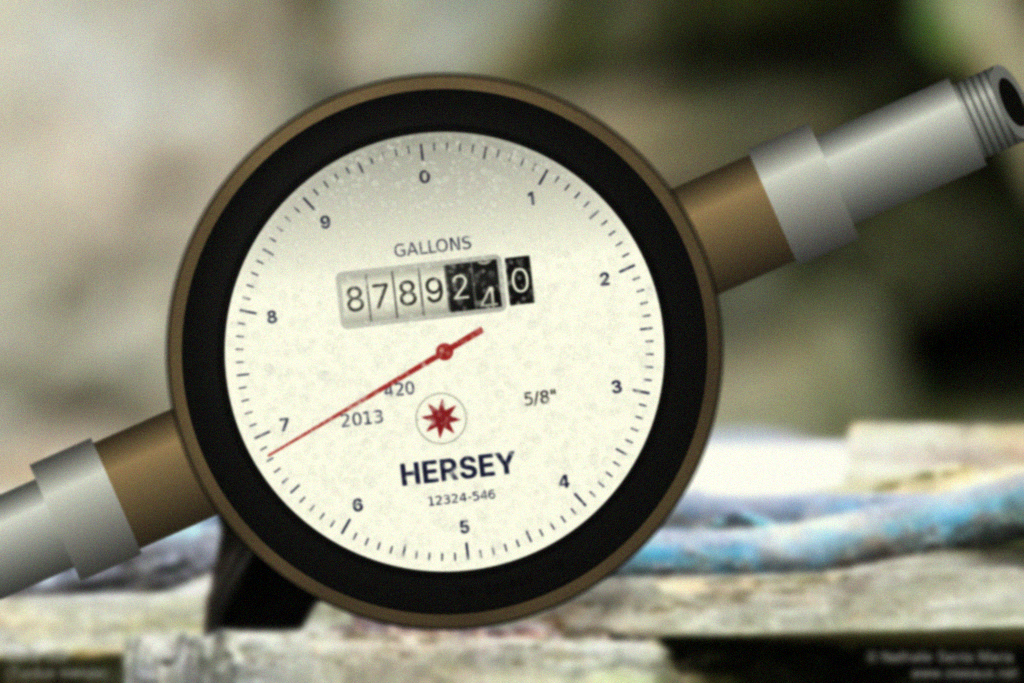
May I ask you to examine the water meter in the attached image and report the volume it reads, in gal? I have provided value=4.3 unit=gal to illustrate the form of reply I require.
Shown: value=8789236.8 unit=gal
